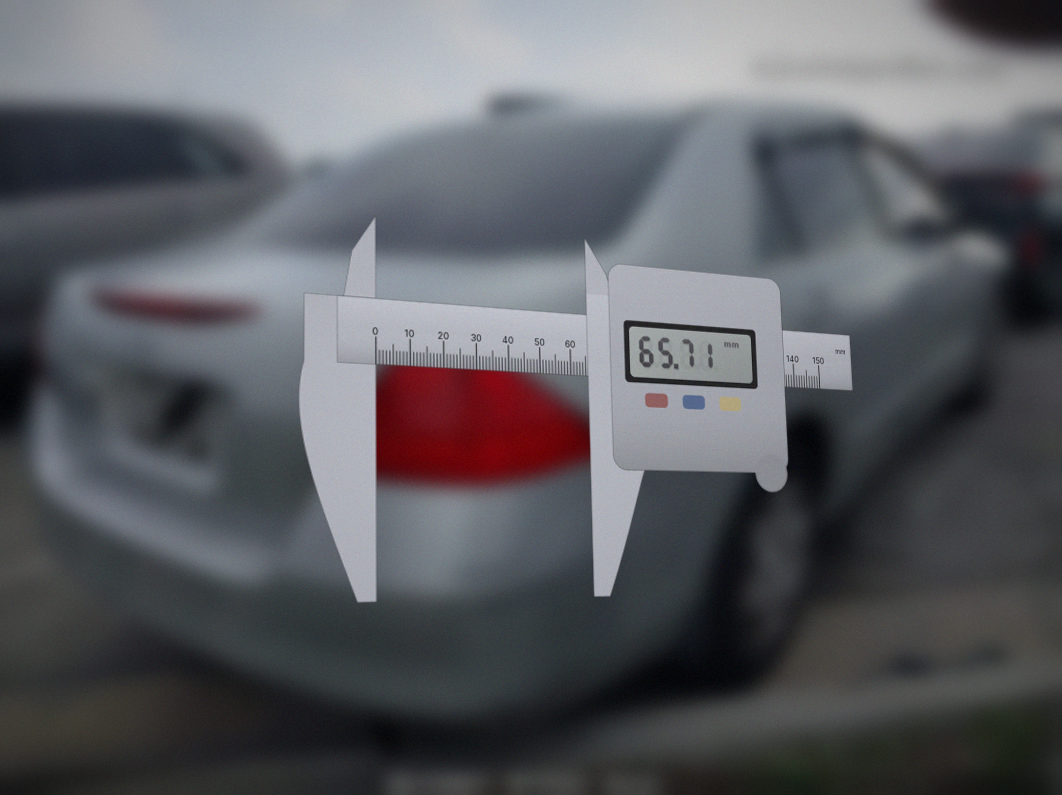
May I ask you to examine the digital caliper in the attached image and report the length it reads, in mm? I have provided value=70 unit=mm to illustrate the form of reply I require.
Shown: value=65.71 unit=mm
